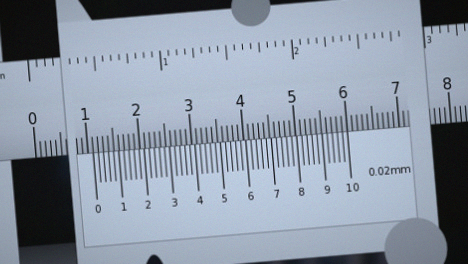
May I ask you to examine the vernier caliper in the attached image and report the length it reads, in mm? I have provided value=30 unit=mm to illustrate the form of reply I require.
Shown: value=11.0 unit=mm
